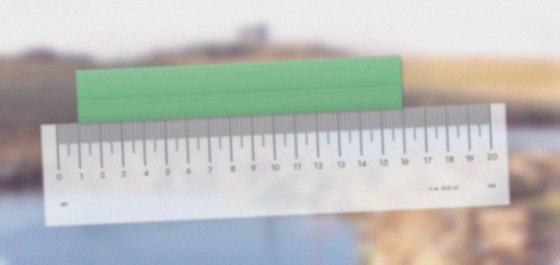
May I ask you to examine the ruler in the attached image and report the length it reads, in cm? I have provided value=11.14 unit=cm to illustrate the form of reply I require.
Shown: value=15 unit=cm
